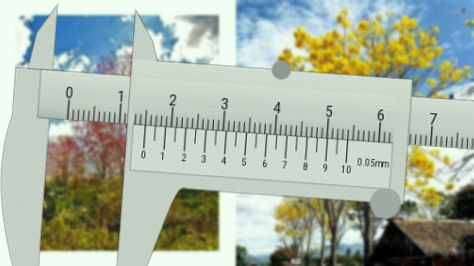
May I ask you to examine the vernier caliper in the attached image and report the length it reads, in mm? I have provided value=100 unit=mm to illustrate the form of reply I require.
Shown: value=15.0 unit=mm
